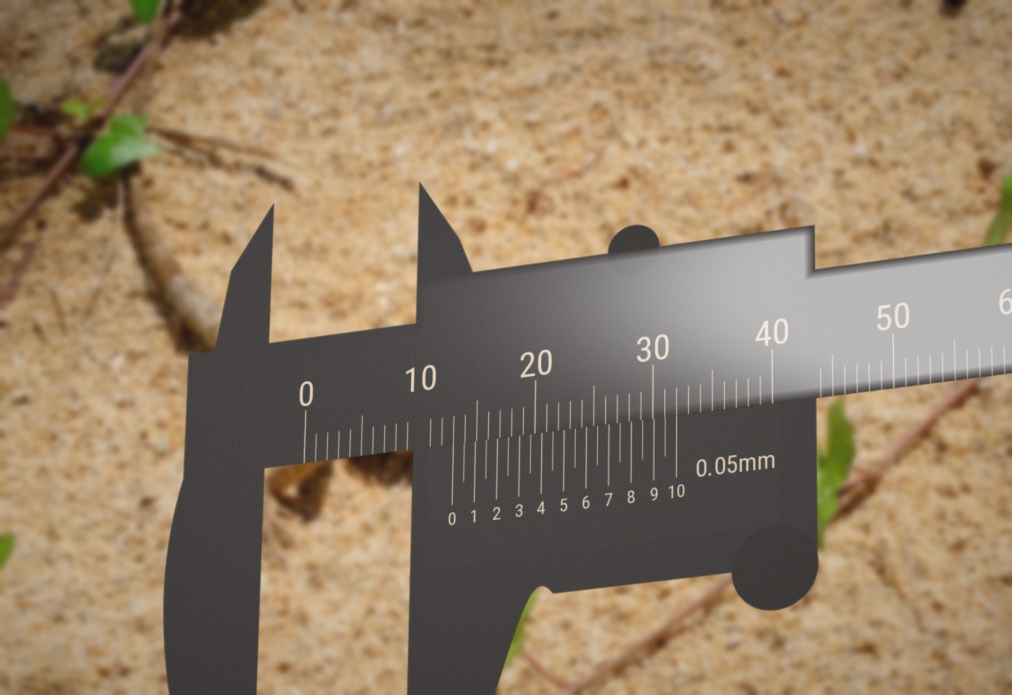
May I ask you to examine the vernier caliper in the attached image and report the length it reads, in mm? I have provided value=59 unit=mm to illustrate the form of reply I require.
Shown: value=13.0 unit=mm
